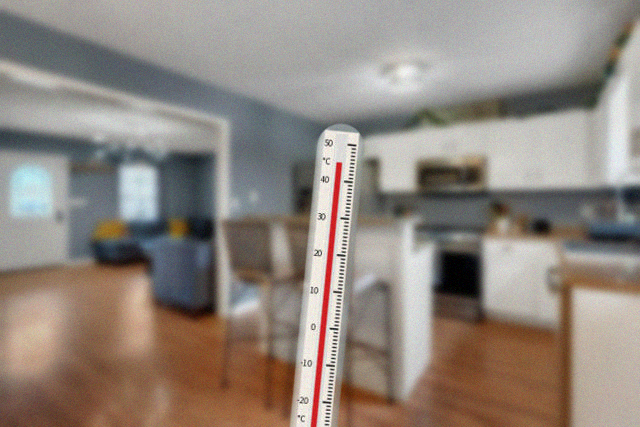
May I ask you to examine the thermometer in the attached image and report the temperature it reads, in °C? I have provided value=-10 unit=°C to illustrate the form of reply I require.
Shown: value=45 unit=°C
